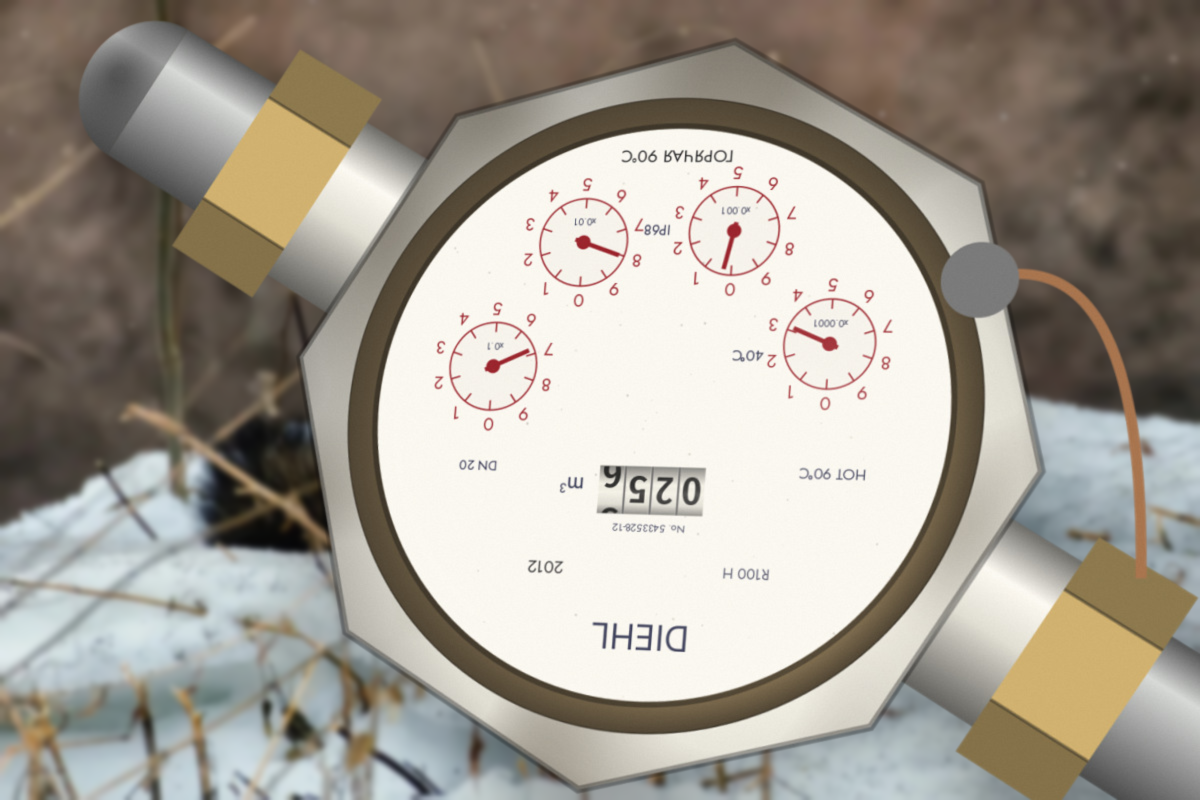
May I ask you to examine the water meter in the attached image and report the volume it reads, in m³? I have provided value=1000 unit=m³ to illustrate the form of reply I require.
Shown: value=255.6803 unit=m³
